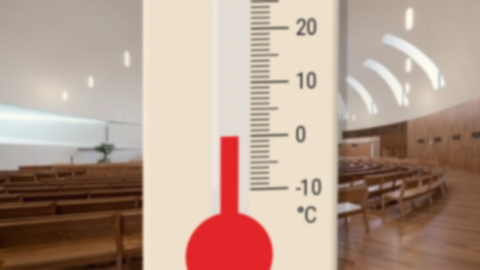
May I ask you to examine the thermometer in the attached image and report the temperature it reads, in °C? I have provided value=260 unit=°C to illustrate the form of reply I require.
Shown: value=0 unit=°C
